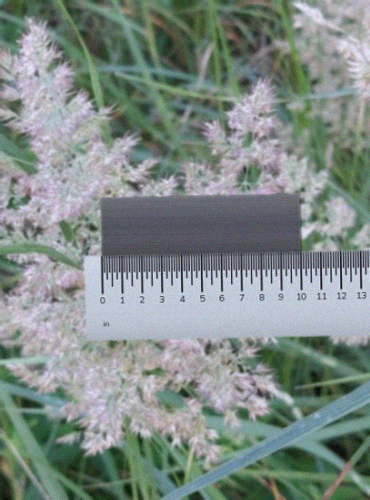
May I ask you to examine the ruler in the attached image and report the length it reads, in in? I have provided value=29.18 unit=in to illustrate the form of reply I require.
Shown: value=10 unit=in
